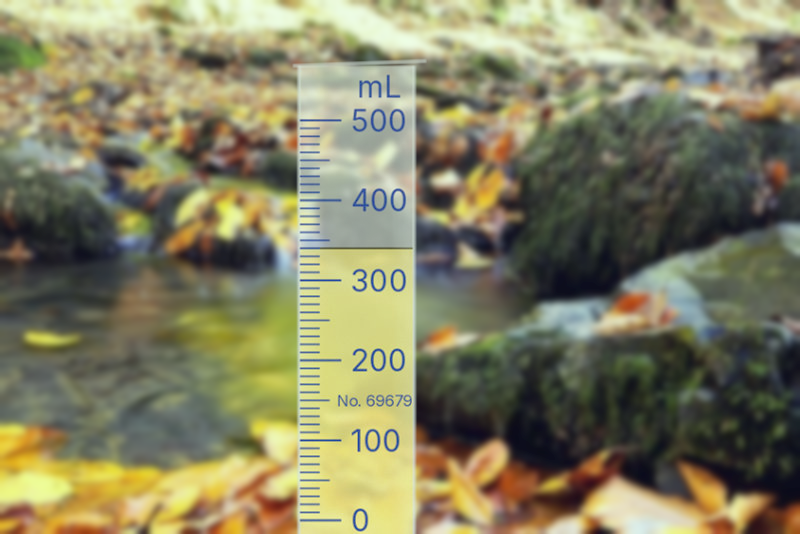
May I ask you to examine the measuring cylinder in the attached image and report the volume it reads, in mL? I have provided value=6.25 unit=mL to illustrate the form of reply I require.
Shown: value=340 unit=mL
